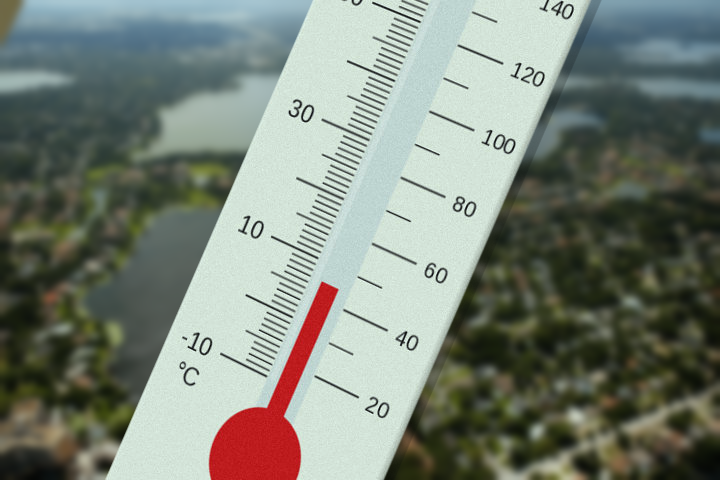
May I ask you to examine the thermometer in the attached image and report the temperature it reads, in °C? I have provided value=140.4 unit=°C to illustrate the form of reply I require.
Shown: value=7 unit=°C
